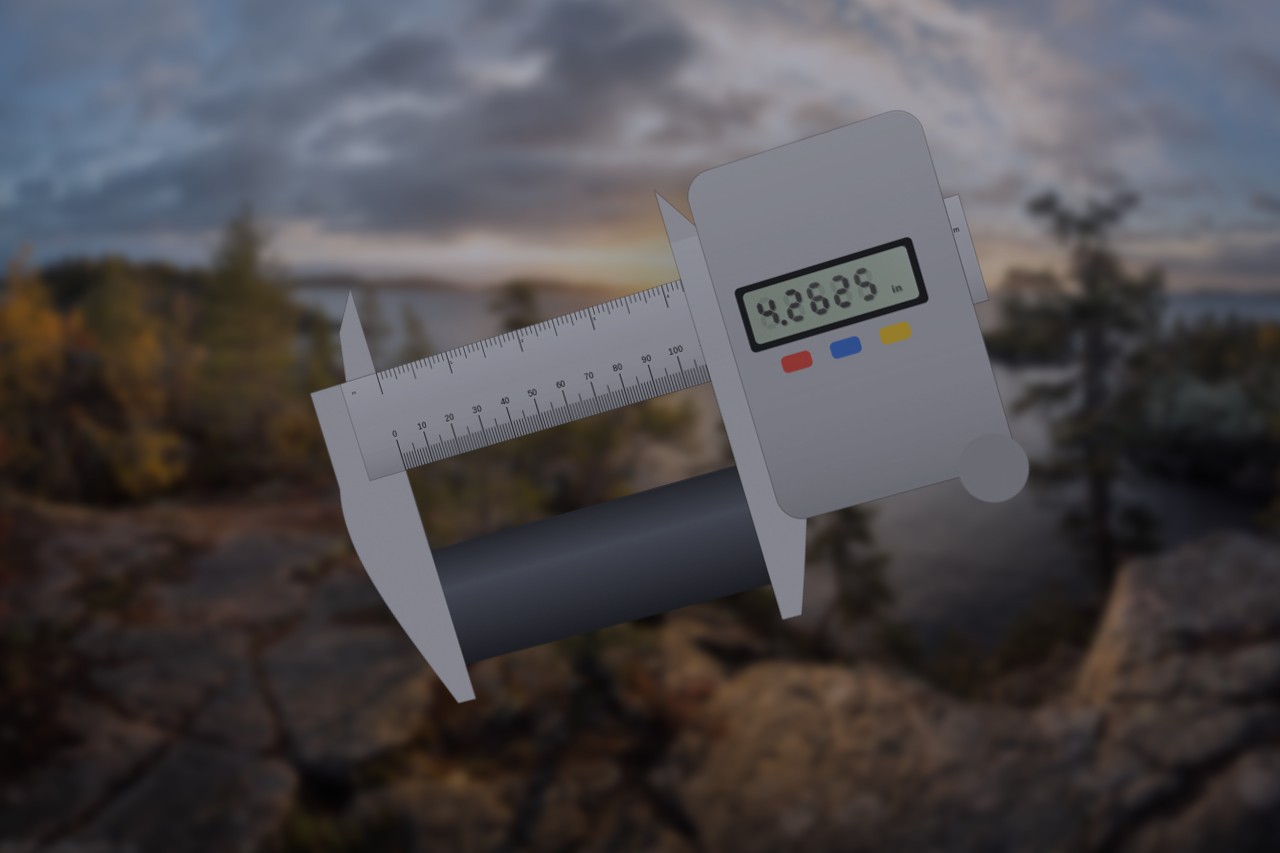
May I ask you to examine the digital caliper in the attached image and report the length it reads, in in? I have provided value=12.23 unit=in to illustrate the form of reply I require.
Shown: value=4.2625 unit=in
